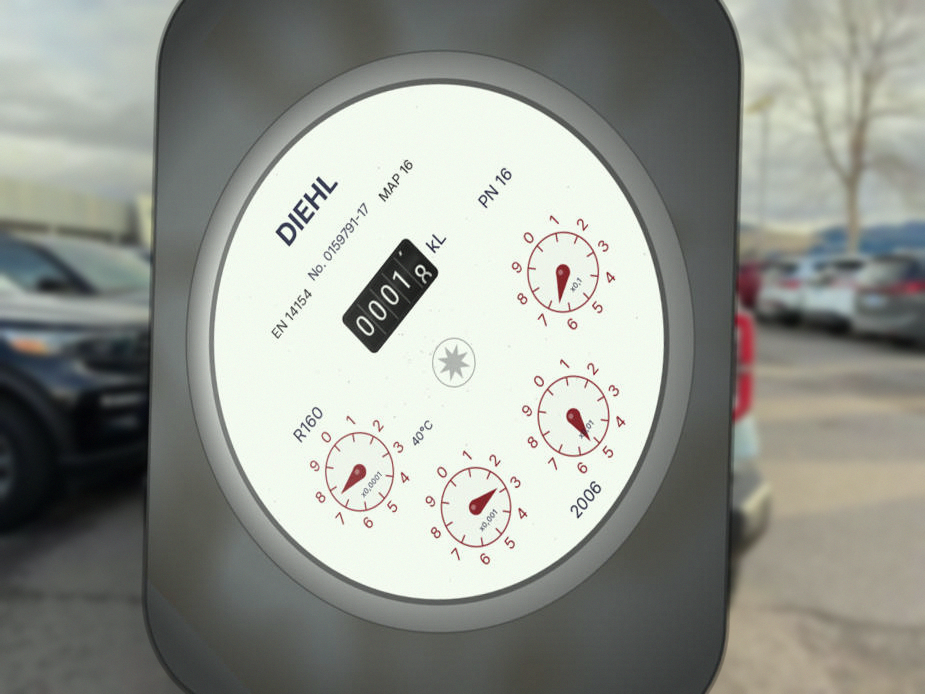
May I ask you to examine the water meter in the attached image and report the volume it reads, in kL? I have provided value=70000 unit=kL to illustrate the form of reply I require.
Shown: value=17.6527 unit=kL
